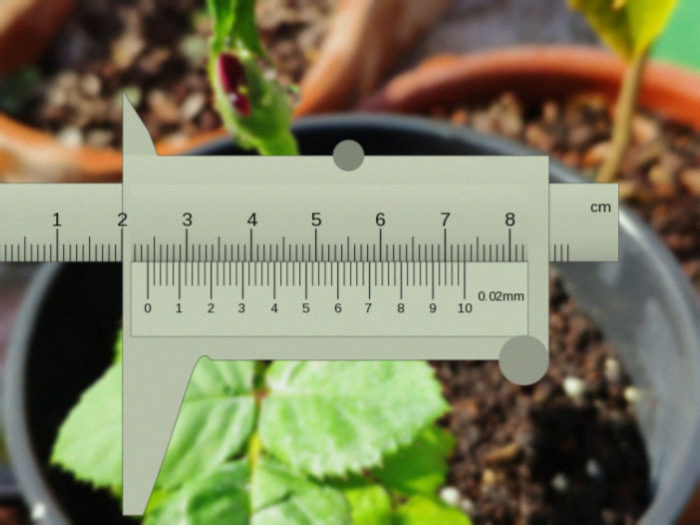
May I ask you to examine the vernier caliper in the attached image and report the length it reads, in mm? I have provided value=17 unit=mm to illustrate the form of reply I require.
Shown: value=24.0 unit=mm
